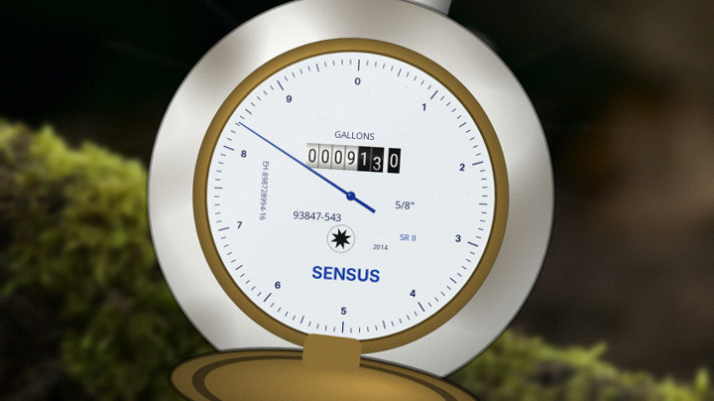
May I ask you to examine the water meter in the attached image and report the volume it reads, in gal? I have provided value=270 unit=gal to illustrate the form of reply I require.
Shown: value=9128.3 unit=gal
